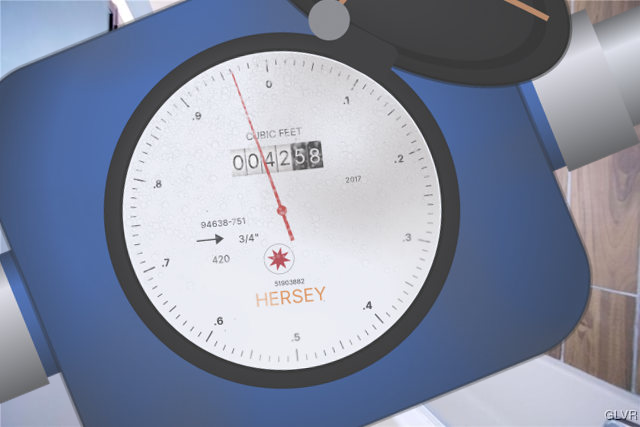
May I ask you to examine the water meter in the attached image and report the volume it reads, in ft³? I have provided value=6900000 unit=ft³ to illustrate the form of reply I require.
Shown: value=4257.96 unit=ft³
